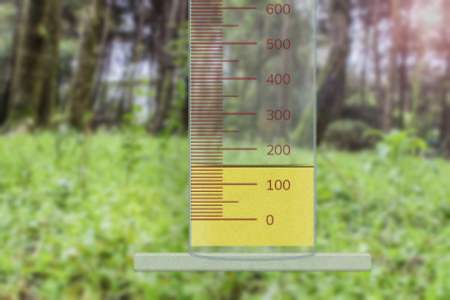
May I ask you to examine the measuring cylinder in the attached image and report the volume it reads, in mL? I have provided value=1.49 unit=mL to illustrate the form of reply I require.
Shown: value=150 unit=mL
